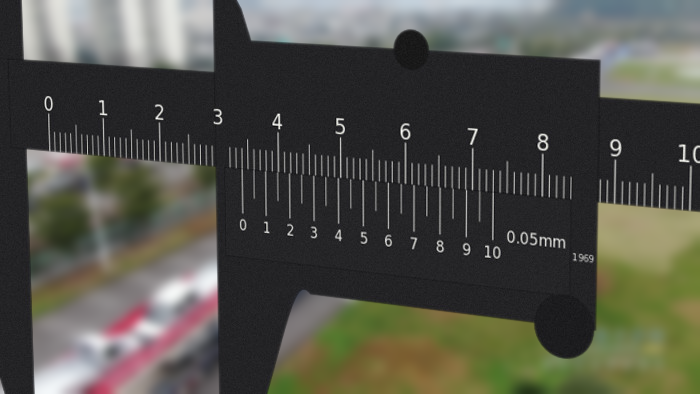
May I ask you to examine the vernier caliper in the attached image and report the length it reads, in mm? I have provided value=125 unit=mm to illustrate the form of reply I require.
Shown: value=34.0 unit=mm
